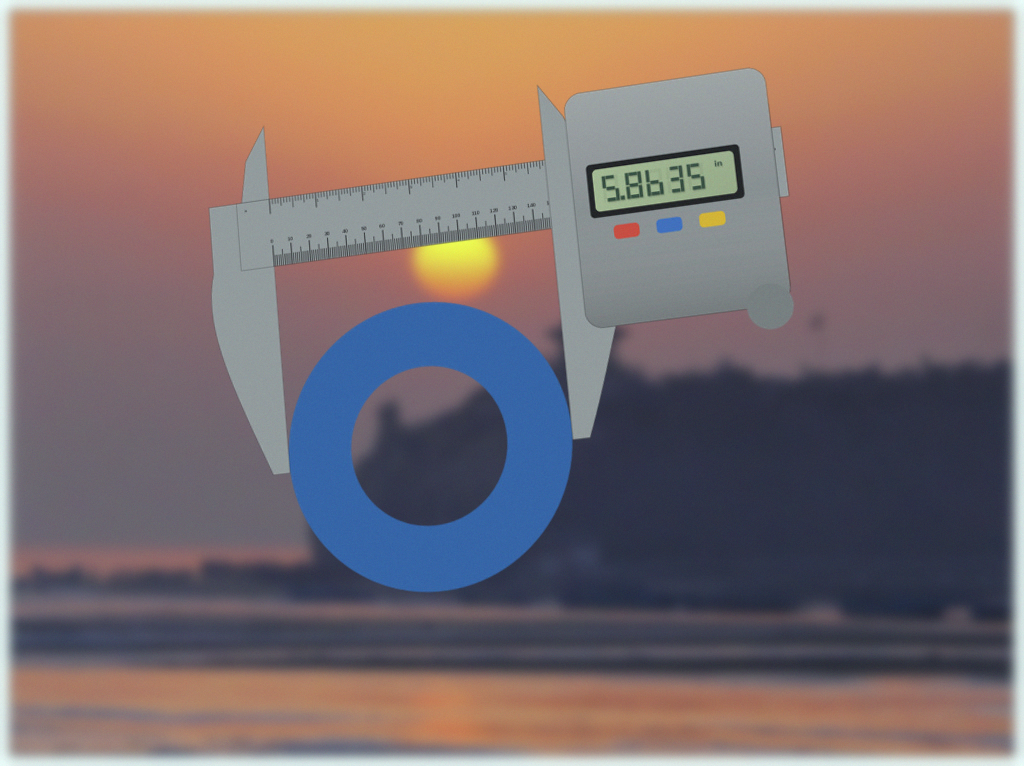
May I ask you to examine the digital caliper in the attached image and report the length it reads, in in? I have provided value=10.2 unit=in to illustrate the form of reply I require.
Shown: value=5.8635 unit=in
